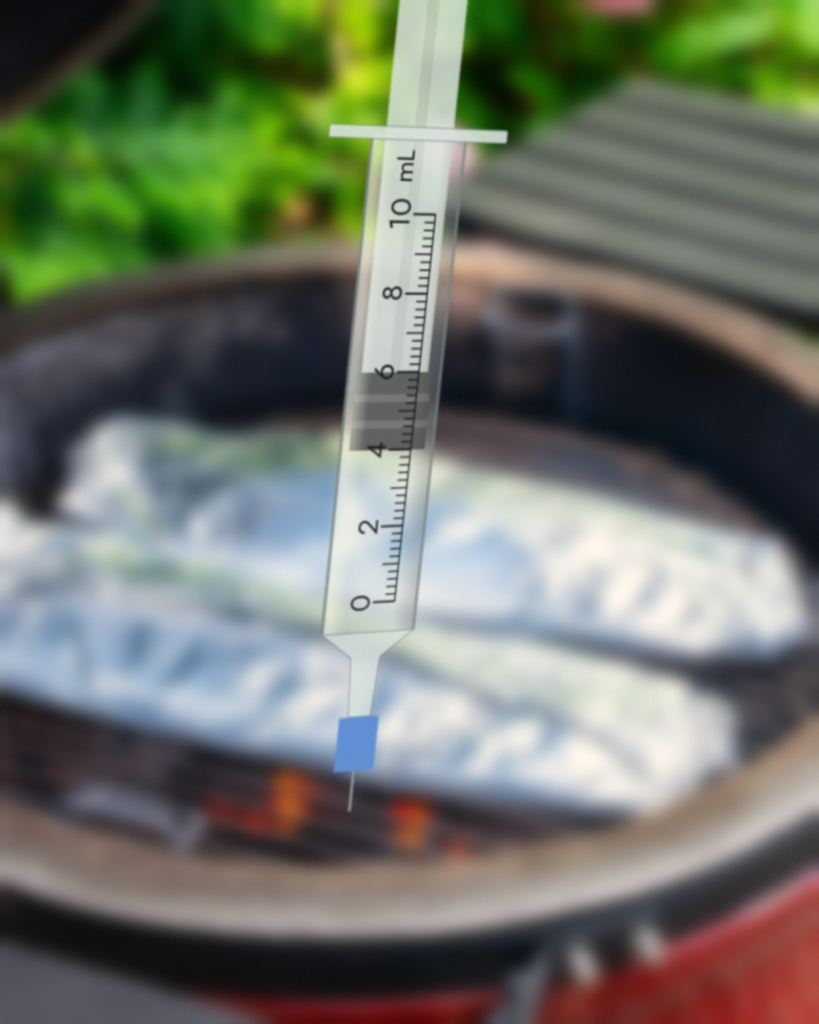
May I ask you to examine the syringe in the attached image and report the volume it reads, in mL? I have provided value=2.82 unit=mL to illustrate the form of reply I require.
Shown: value=4 unit=mL
